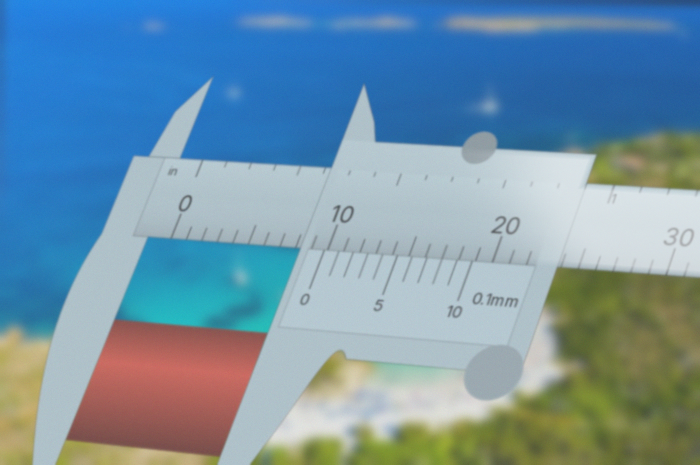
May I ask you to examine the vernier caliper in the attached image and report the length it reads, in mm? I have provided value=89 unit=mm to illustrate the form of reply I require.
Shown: value=9.8 unit=mm
